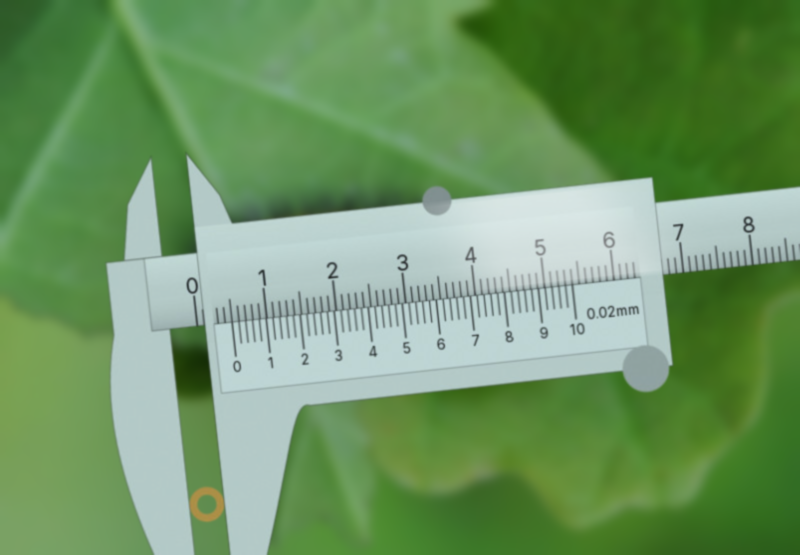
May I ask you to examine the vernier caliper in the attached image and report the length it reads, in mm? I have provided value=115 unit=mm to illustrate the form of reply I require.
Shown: value=5.0 unit=mm
